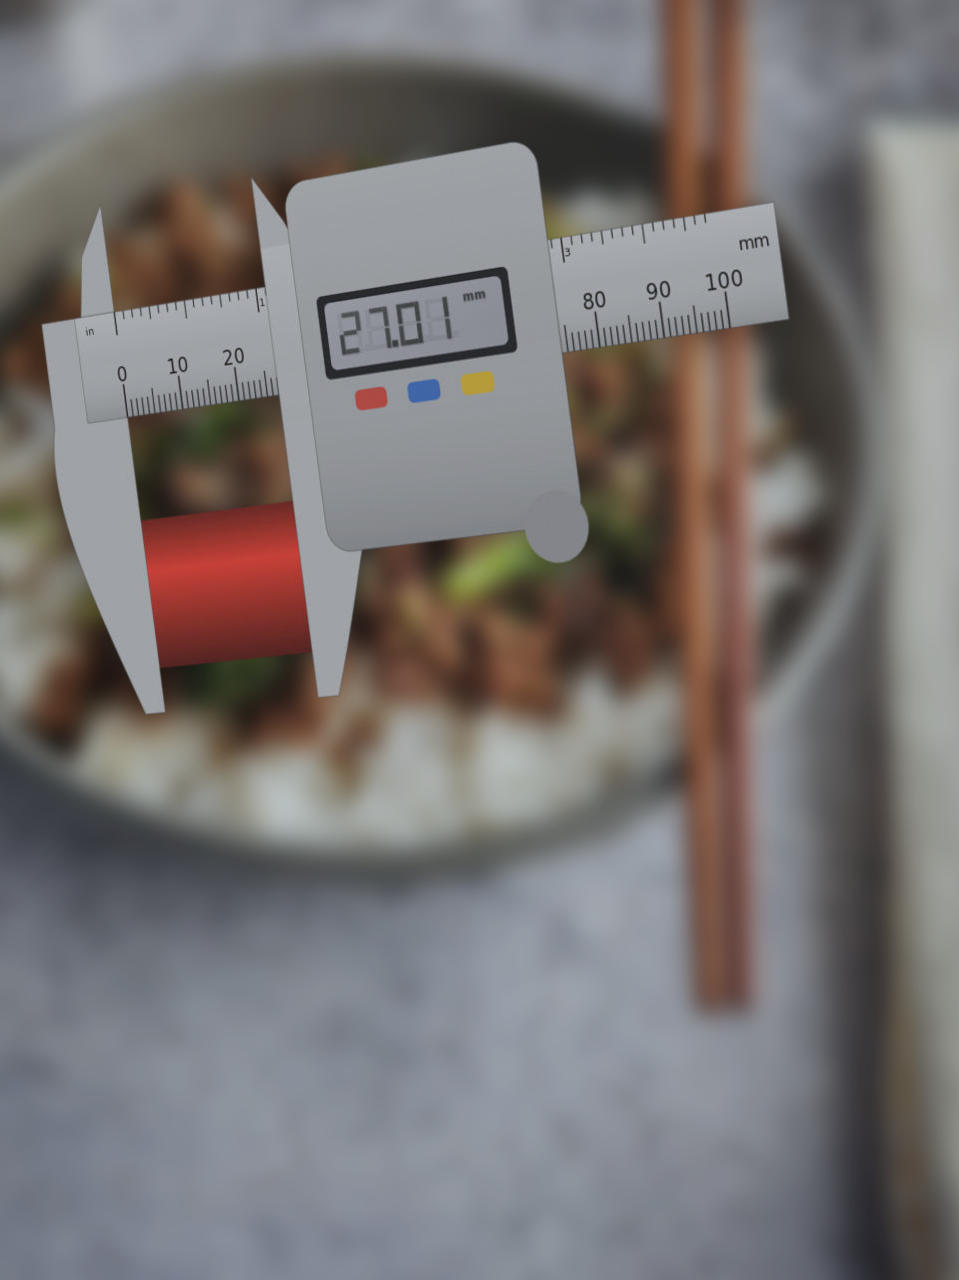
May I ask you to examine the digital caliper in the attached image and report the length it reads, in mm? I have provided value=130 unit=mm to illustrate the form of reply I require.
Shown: value=27.01 unit=mm
